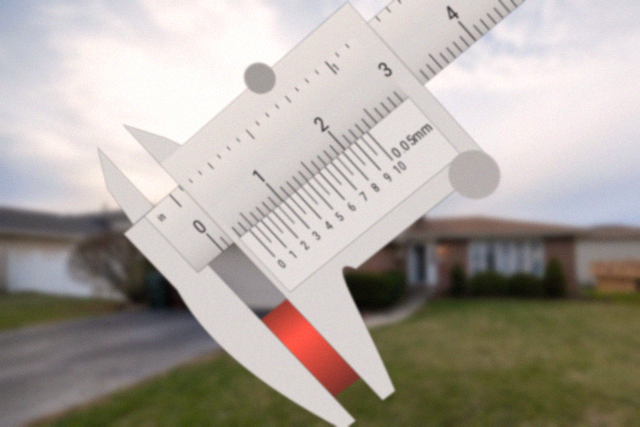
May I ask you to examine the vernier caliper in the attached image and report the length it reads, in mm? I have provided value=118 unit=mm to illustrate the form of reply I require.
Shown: value=4.4 unit=mm
